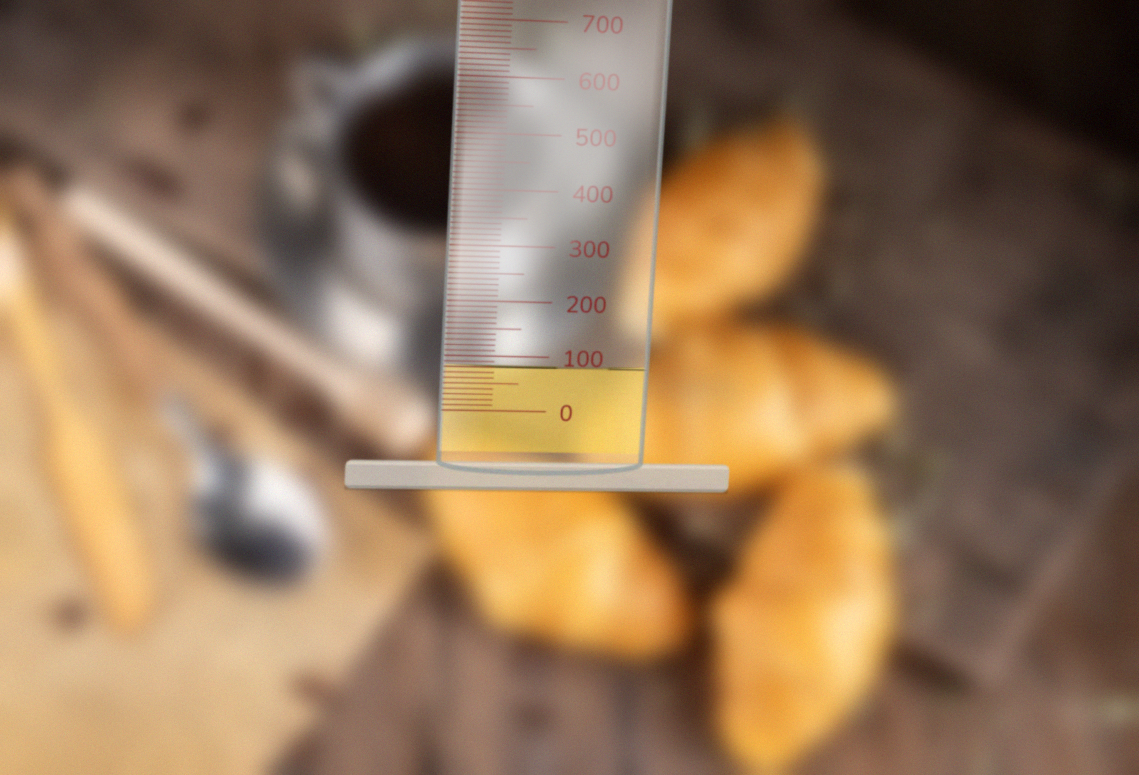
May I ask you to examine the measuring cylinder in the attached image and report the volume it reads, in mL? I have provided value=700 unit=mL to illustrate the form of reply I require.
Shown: value=80 unit=mL
